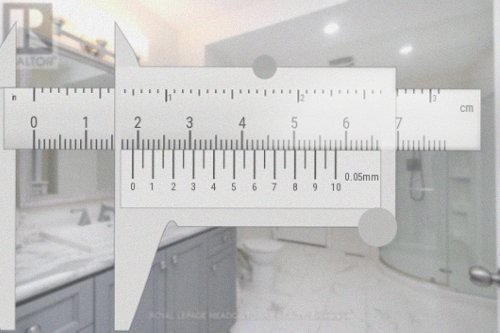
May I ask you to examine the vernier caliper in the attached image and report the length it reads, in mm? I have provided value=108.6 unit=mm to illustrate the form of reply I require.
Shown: value=19.0 unit=mm
